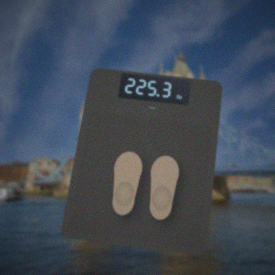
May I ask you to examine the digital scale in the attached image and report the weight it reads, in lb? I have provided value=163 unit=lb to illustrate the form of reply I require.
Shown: value=225.3 unit=lb
